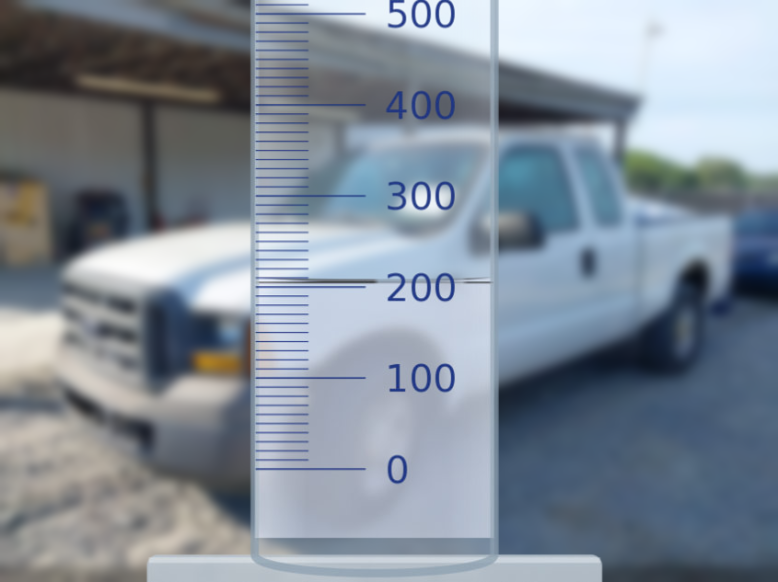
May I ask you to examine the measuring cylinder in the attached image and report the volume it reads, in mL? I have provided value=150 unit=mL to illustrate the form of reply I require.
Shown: value=205 unit=mL
